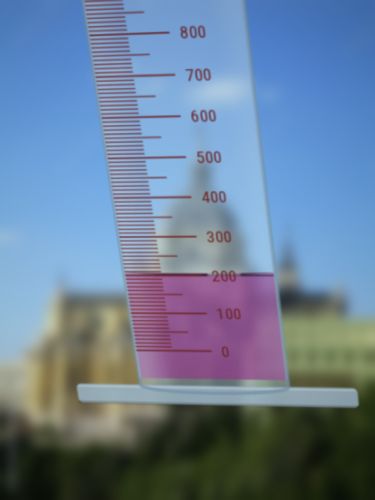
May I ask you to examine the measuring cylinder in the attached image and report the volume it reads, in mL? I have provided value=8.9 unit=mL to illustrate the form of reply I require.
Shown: value=200 unit=mL
